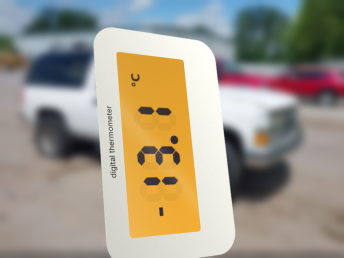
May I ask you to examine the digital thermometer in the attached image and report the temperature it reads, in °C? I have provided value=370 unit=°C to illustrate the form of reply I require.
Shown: value=-13.1 unit=°C
